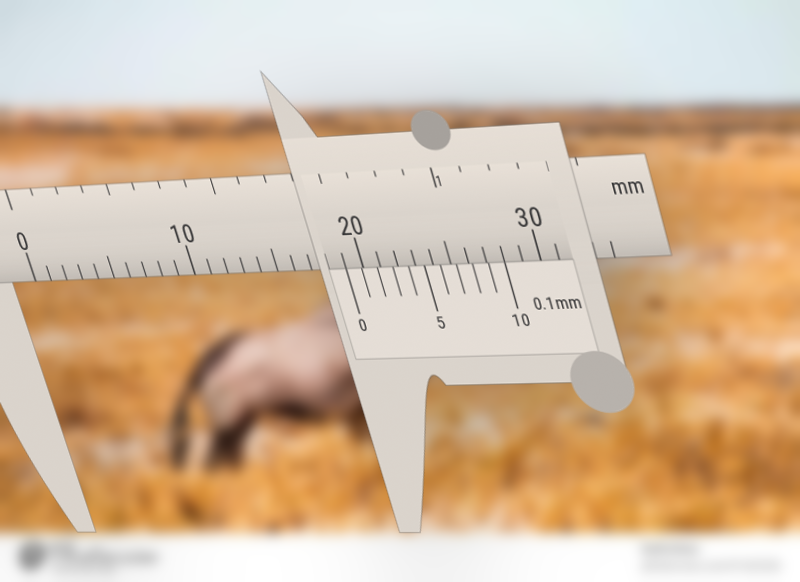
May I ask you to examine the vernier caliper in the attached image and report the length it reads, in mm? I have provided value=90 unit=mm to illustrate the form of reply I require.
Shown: value=19.0 unit=mm
